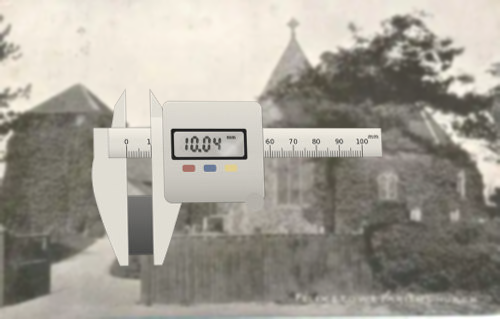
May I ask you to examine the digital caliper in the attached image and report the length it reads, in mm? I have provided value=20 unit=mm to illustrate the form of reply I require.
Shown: value=10.04 unit=mm
